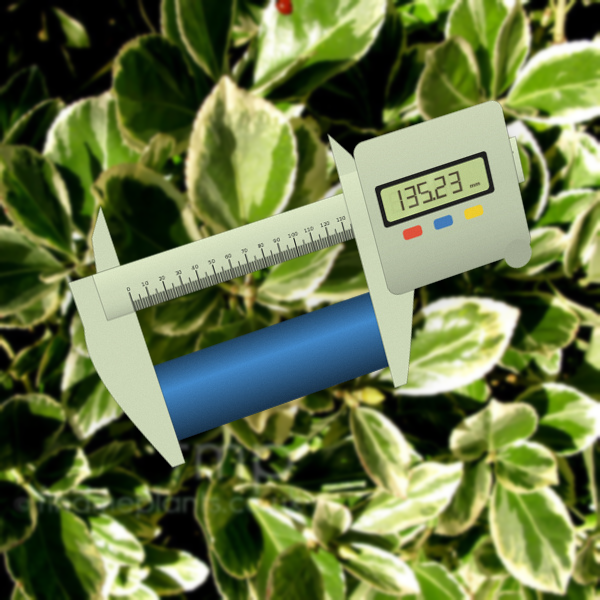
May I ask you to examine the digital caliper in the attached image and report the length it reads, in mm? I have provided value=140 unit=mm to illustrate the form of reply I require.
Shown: value=135.23 unit=mm
